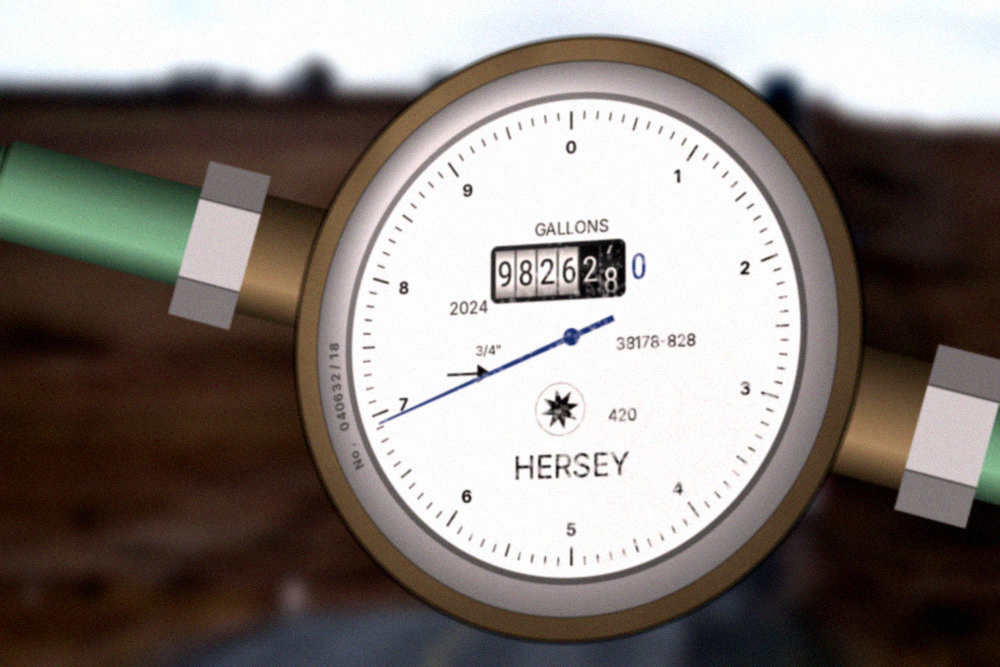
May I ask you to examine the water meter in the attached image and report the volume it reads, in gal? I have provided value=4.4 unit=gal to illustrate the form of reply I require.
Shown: value=9826276.9 unit=gal
